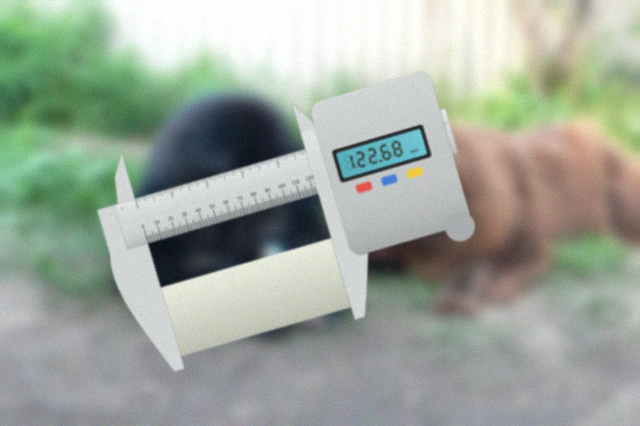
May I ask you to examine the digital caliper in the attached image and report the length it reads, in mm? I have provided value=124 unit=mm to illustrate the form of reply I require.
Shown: value=122.68 unit=mm
